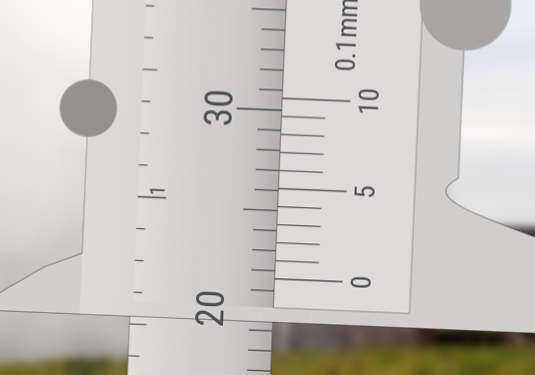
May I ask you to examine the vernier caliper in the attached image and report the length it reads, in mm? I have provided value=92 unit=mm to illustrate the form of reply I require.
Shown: value=21.6 unit=mm
